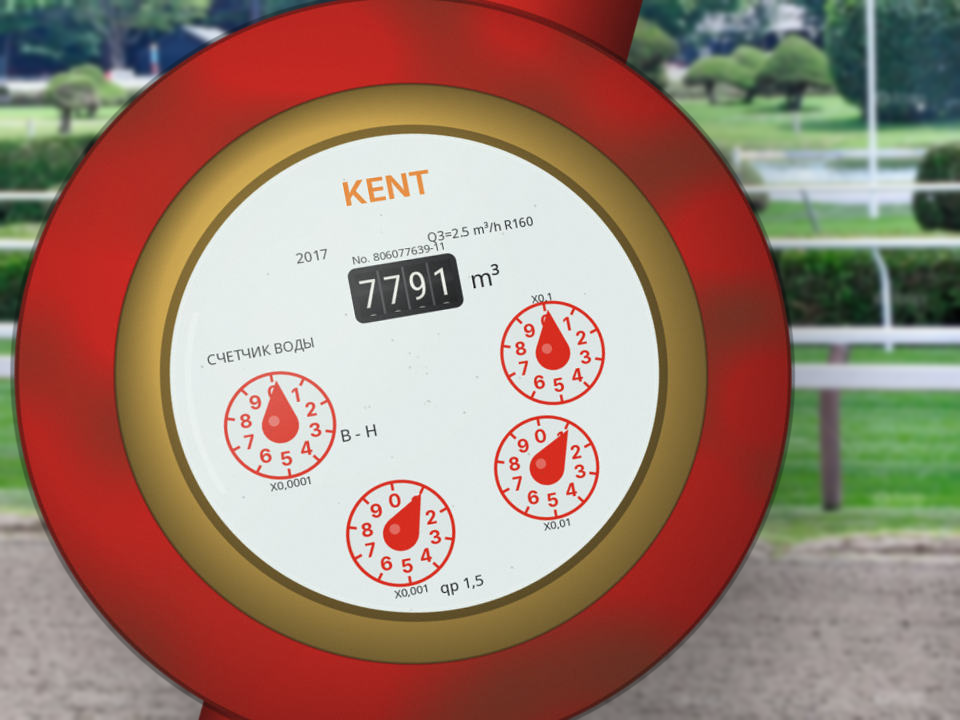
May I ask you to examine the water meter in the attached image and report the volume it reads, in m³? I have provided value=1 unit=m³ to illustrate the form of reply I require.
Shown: value=7791.0110 unit=m³
